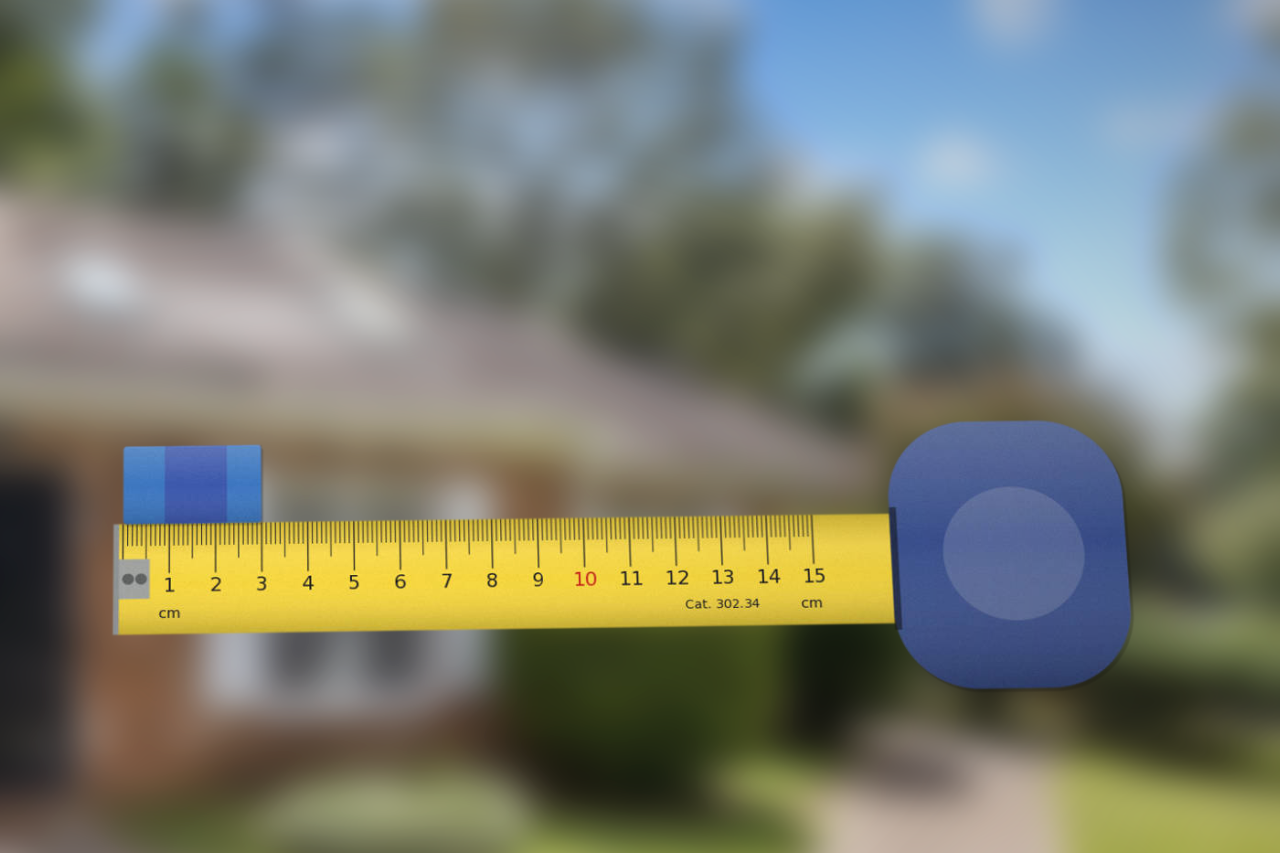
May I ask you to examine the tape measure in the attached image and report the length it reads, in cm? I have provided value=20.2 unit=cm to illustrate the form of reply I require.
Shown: value=3 unit=cm
